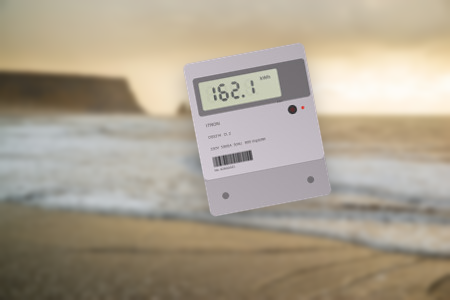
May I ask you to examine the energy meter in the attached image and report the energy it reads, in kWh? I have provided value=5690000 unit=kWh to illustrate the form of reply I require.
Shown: value=162.1 unit=kWh
